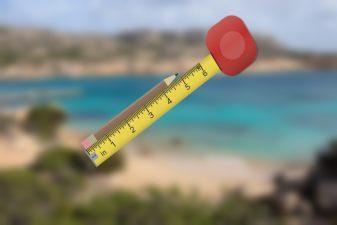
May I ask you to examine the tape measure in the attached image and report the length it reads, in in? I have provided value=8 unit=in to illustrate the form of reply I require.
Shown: value=5 unit=in
